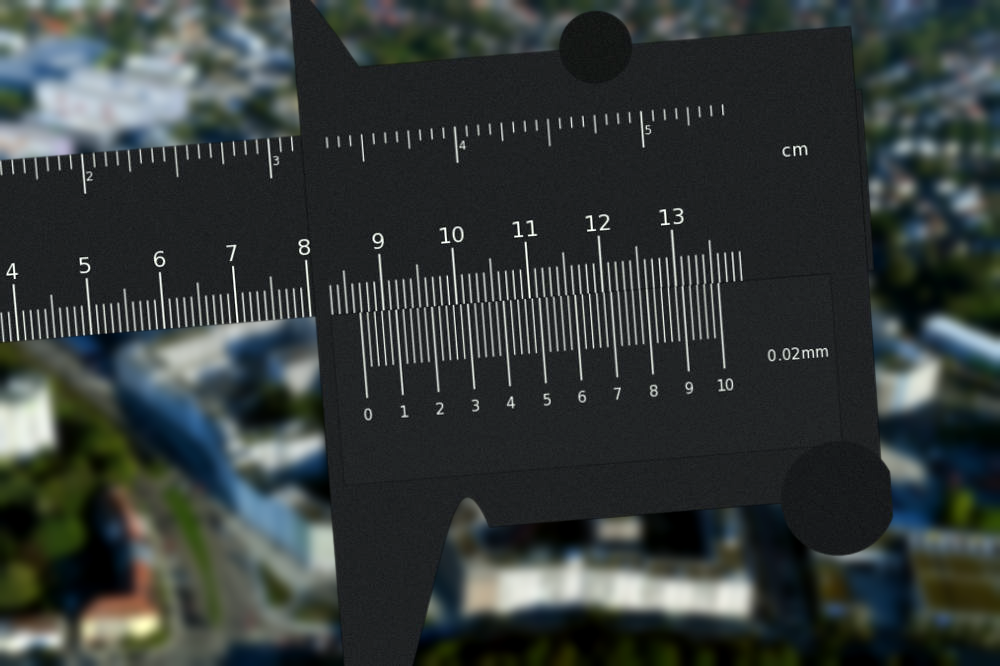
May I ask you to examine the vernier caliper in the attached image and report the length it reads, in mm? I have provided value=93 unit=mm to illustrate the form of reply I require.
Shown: value=86.8 unit=mm
